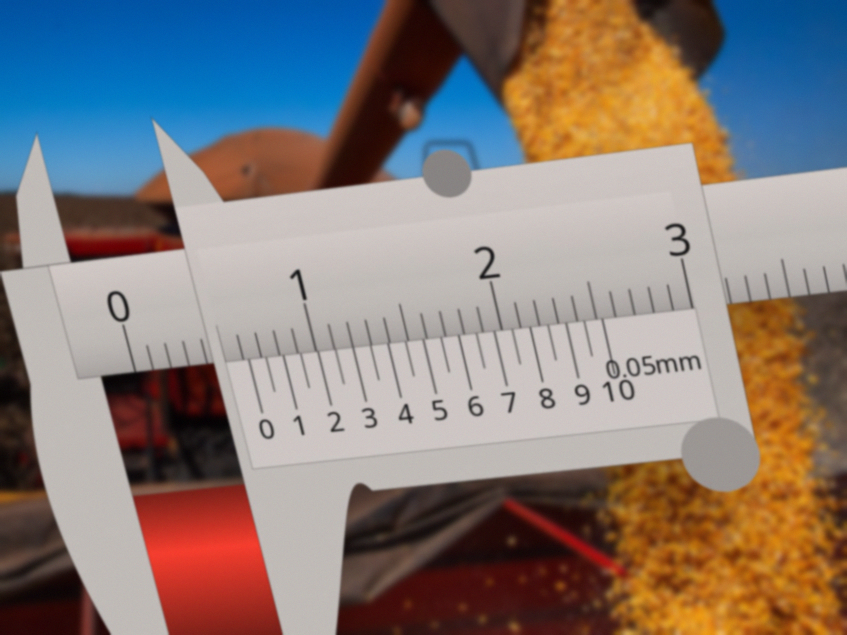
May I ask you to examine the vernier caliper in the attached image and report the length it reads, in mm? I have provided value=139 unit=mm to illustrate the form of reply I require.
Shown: value=6.3 unit=mm
